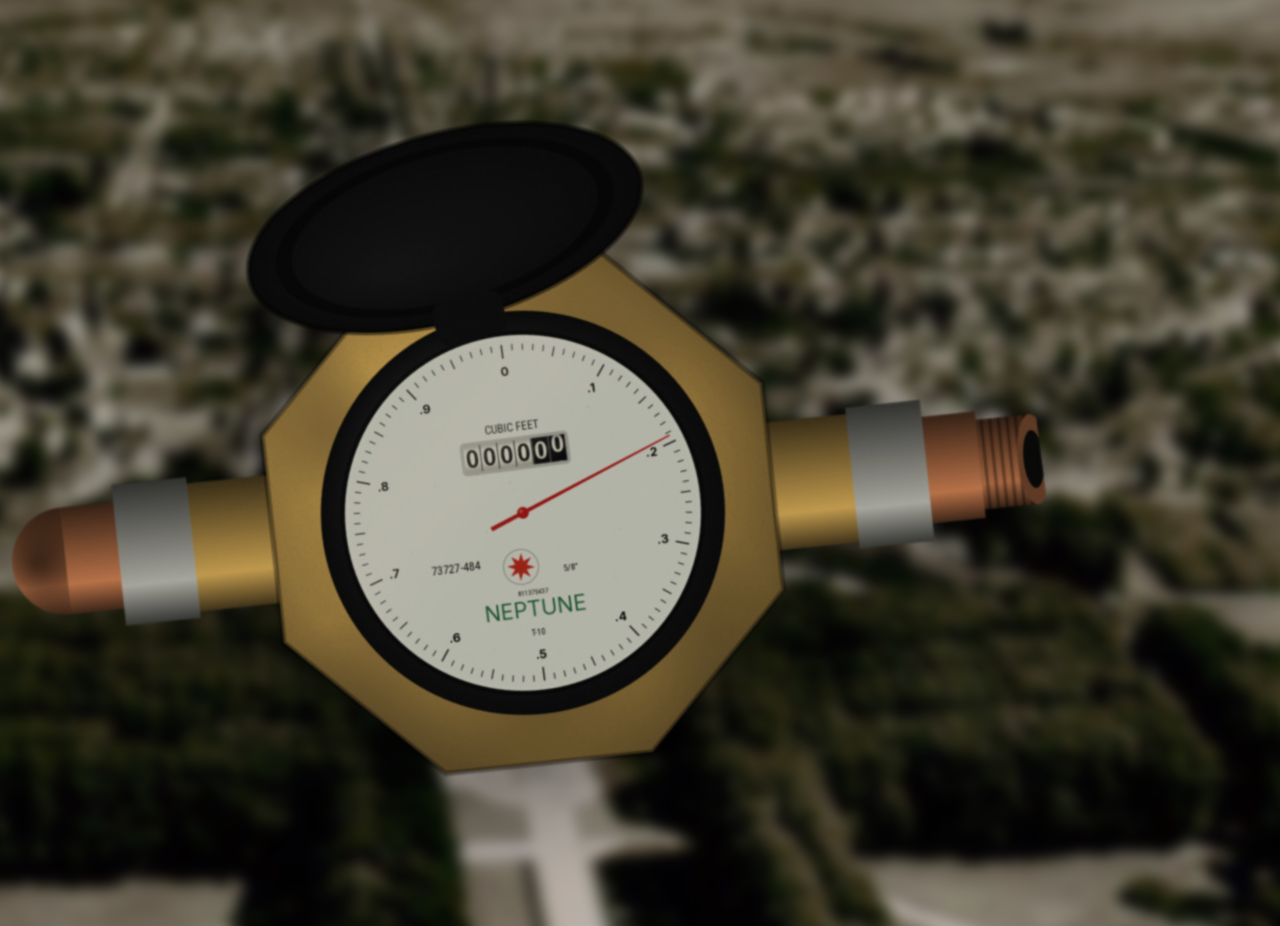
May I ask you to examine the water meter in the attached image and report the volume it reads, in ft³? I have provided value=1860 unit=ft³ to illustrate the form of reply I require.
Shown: value=0.19 unit=ft³
